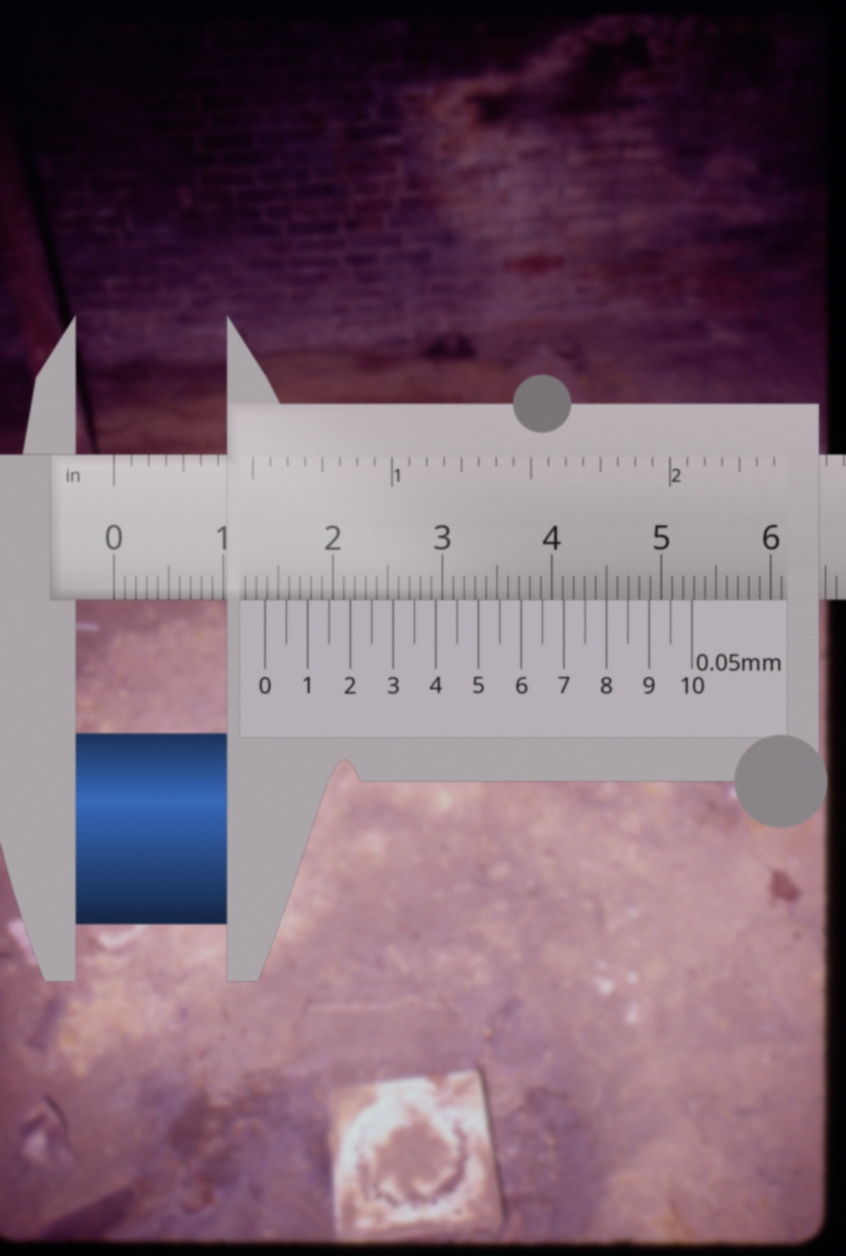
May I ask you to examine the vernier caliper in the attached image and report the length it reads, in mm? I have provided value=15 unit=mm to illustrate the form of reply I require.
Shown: value=13.8 unit=mm
